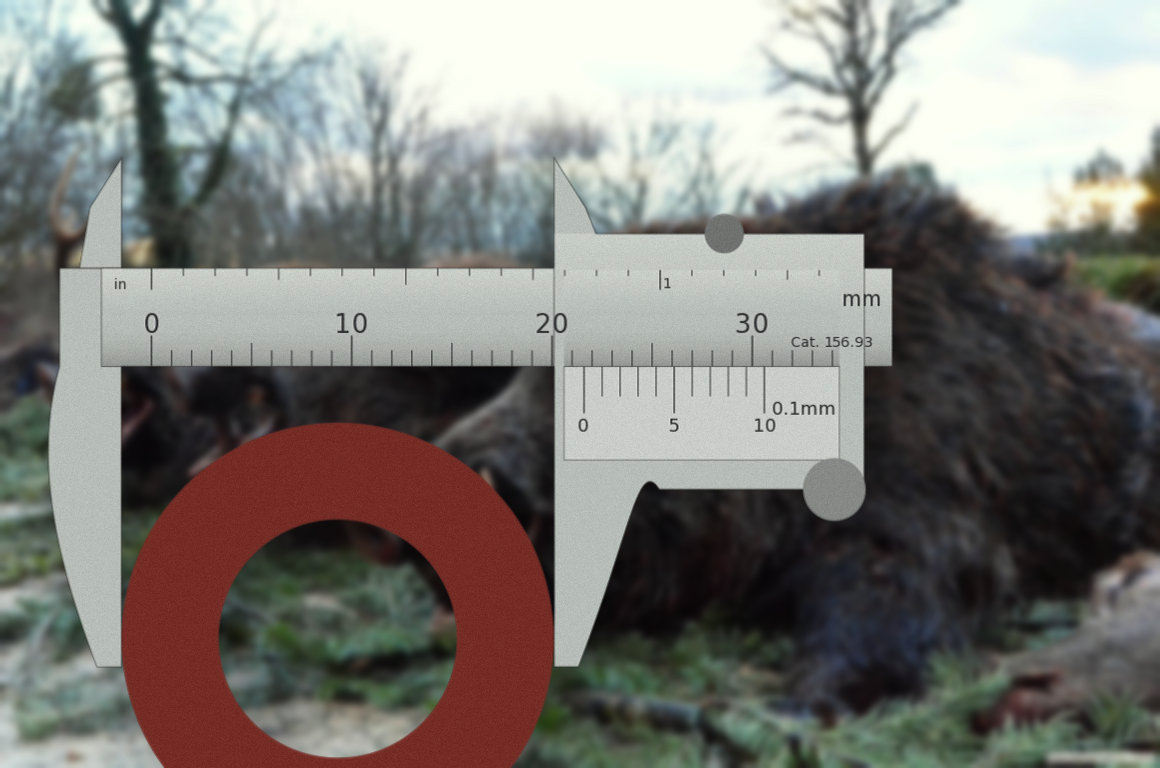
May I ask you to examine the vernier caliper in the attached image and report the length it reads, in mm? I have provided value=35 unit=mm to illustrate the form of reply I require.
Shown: value=21.6 unit=mm
